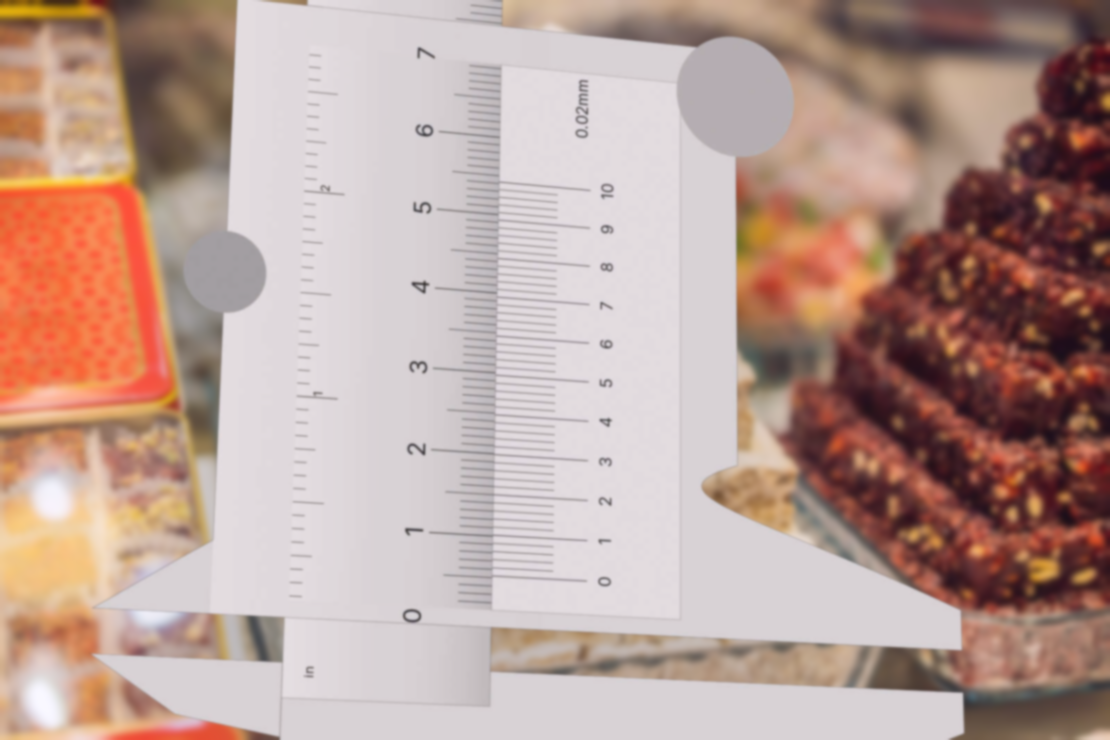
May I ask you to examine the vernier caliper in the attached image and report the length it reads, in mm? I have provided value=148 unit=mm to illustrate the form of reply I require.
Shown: value=5.2 unit=mm
